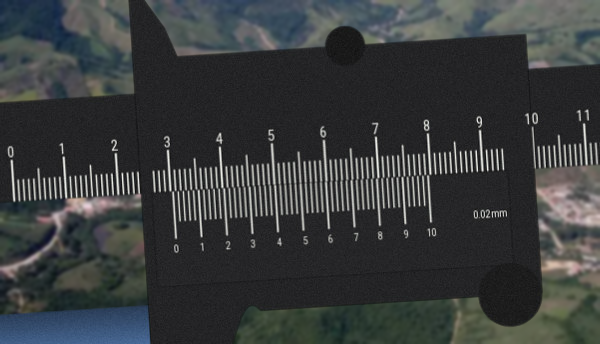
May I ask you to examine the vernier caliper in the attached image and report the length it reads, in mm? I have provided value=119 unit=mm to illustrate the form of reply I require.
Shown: value=30.5 unit=mm
